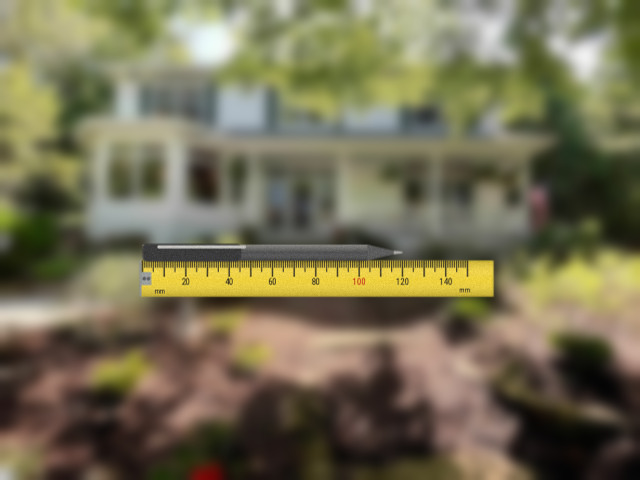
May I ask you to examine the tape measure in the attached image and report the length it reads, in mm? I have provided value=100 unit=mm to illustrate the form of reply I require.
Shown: value=120 unit=mm
